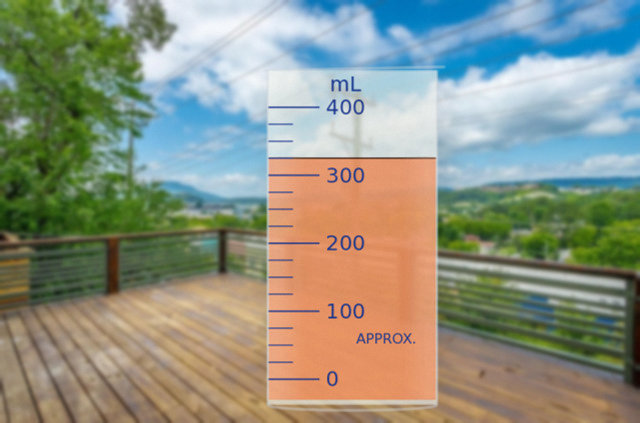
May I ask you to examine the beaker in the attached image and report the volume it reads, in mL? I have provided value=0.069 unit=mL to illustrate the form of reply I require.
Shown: value=325 unit=mL
